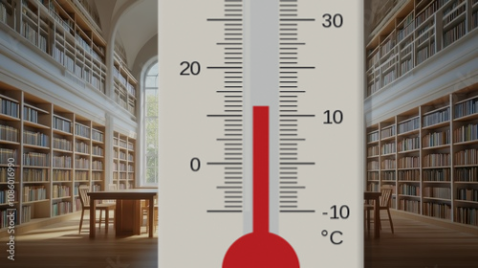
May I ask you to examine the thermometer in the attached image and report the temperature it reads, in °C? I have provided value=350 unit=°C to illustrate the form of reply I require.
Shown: value=12 unit=°C
